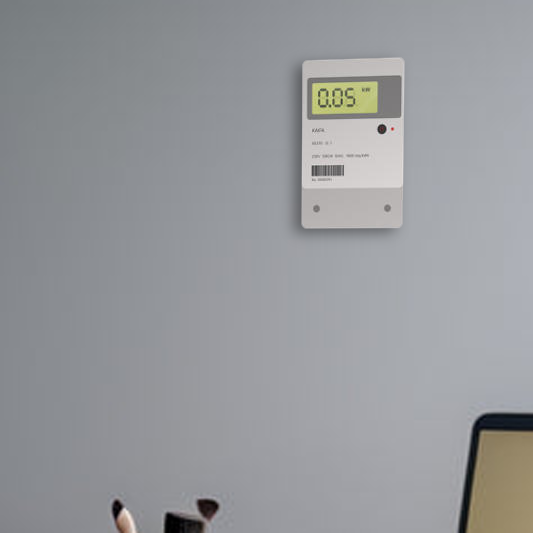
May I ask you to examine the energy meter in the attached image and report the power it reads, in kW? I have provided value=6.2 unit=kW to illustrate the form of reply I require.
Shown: value=0.05 unit=kW
